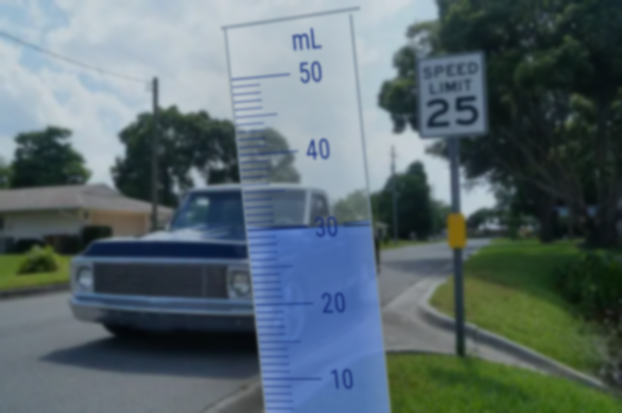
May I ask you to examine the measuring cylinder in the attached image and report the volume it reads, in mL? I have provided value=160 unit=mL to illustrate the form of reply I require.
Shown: value=30 unit=mL
